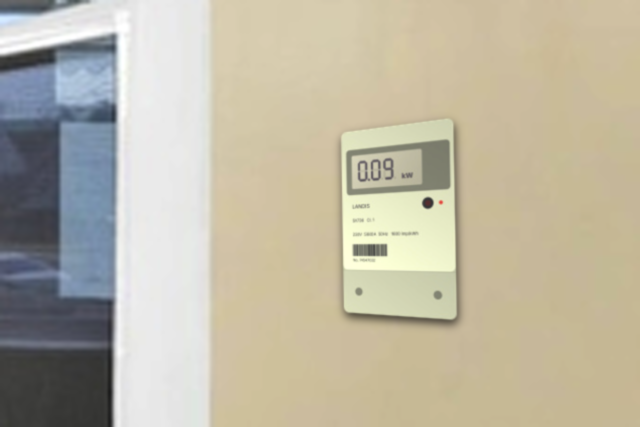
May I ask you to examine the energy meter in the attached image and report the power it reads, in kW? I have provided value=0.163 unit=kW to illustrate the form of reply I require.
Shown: value=0.09 unit=kW
